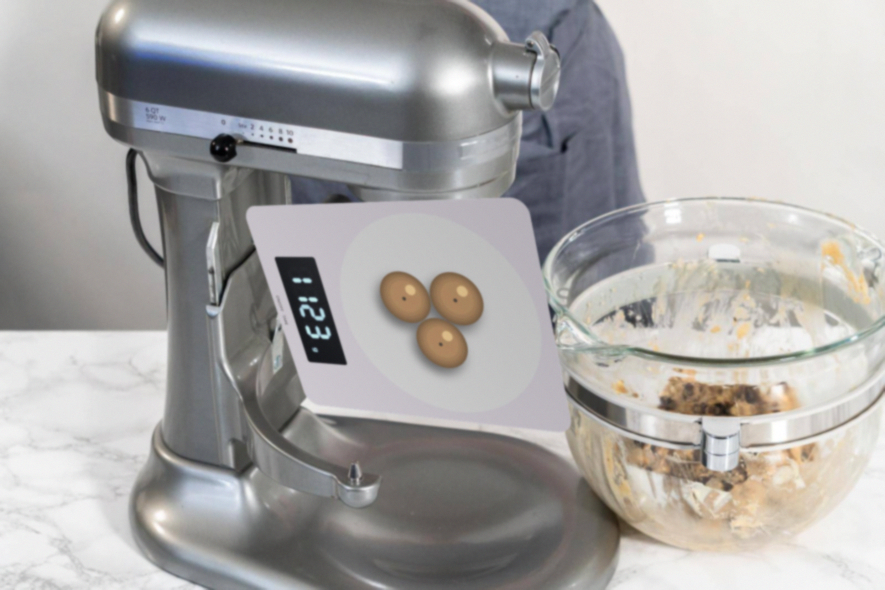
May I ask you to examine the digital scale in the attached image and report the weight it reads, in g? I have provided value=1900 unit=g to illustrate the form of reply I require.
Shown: value=1123 unit=g
